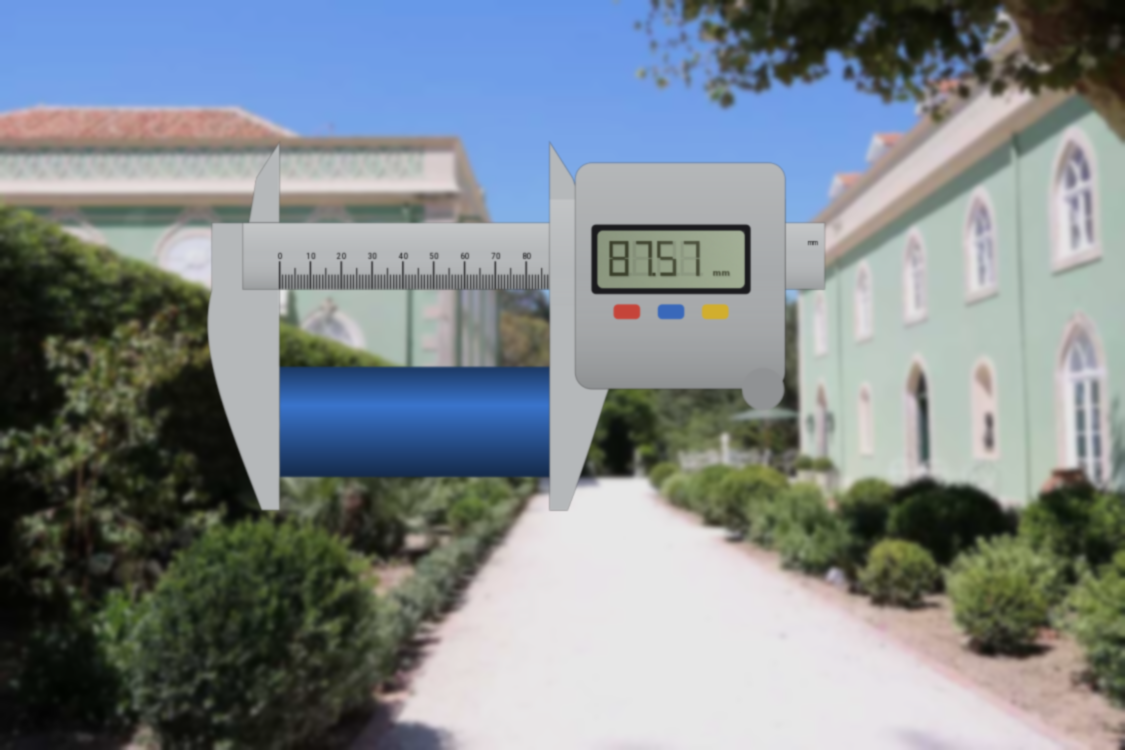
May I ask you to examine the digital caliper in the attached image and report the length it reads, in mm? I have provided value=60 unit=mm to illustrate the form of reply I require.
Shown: value=87.57 unit=mm
